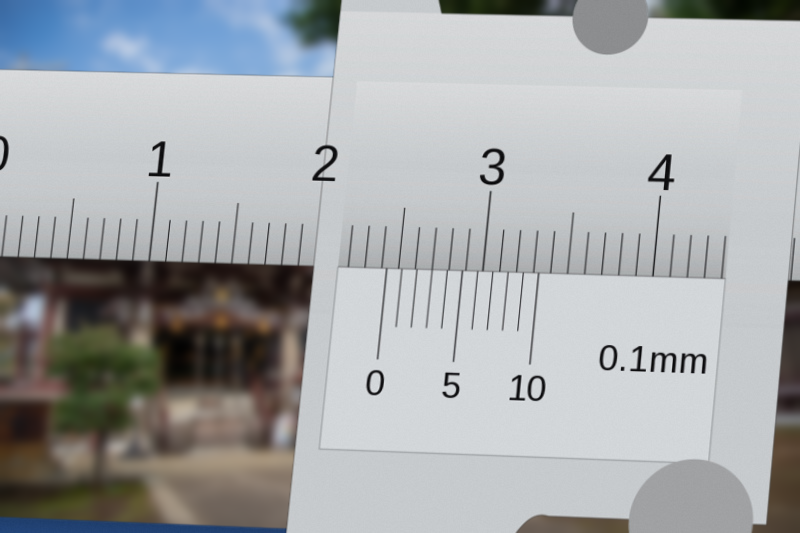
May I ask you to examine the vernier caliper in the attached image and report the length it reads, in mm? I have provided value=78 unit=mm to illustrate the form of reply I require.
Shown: value=24.3 unit=mm
